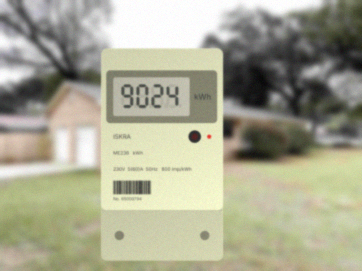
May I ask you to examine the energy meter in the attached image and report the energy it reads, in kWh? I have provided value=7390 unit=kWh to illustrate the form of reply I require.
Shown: value=9024 unit=kWh
